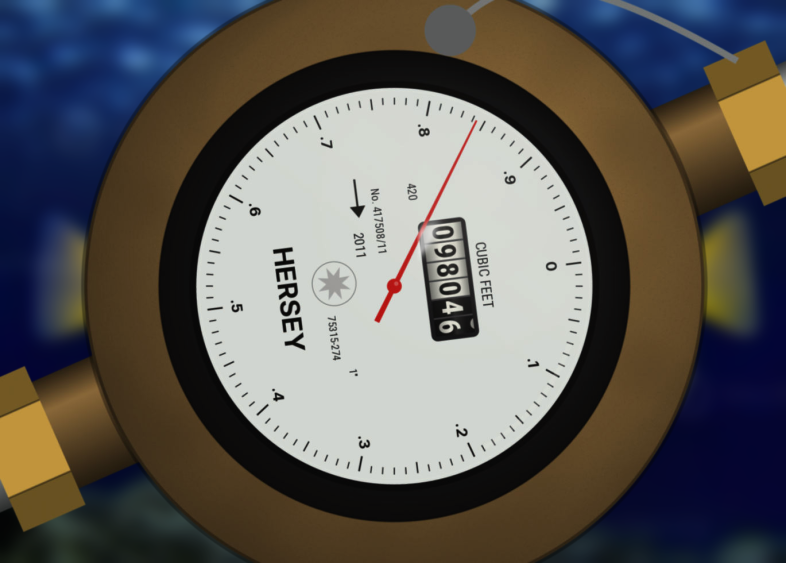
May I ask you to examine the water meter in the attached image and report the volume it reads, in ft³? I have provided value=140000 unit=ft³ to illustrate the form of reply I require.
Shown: value=98045.84 unit=ft³
